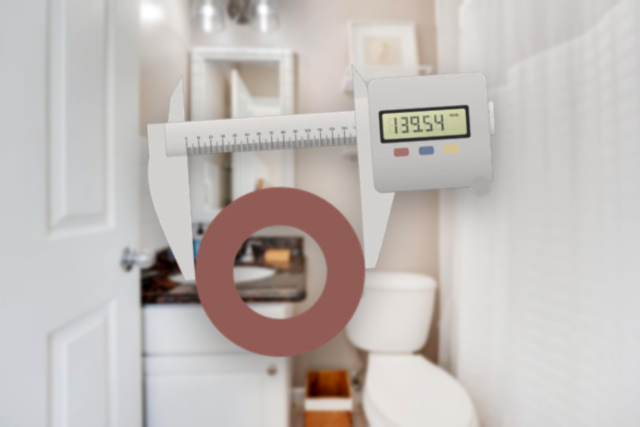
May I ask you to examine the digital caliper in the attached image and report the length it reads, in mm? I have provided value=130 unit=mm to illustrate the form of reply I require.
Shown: value=139.54 unit=mm
